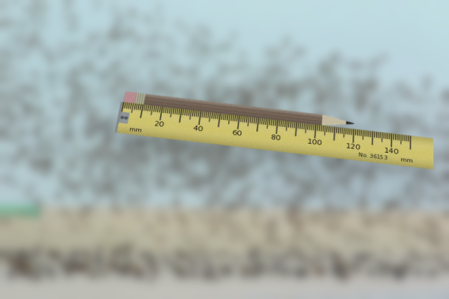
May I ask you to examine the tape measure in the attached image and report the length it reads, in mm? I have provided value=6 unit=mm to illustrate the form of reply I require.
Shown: value=120 unit=mm
